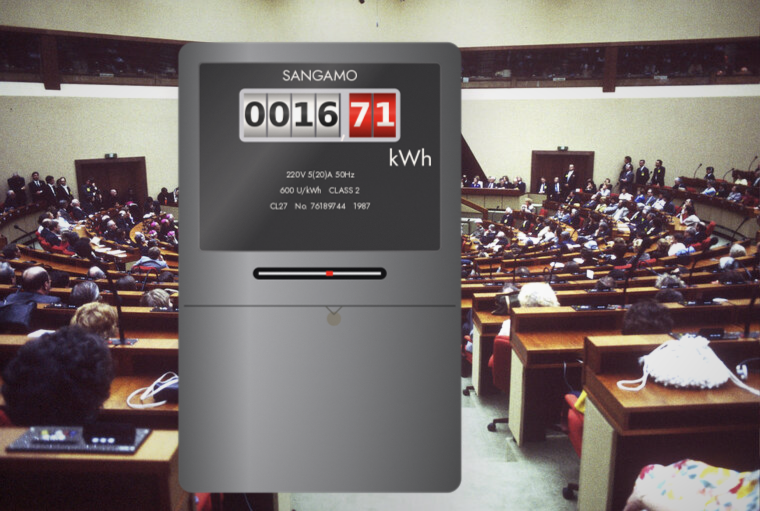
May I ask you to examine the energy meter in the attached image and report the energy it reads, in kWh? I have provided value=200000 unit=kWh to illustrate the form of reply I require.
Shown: value=16.71 unit=kWh
